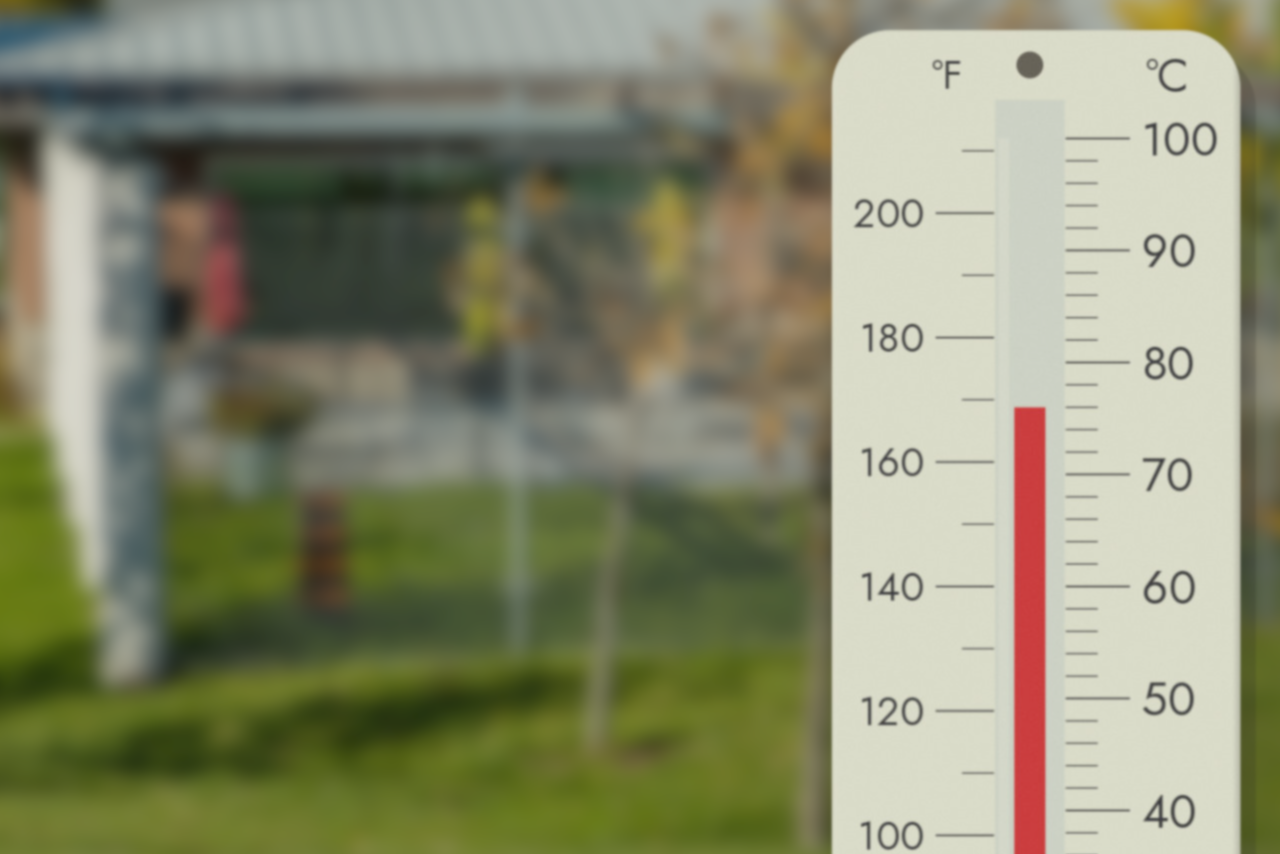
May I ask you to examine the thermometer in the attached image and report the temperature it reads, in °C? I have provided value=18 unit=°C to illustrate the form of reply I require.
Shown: value=76 unit=°C
